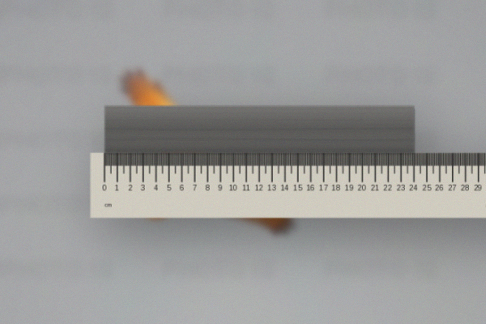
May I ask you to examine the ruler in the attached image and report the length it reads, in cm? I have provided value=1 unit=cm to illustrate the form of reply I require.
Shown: value=24 unit=cm
